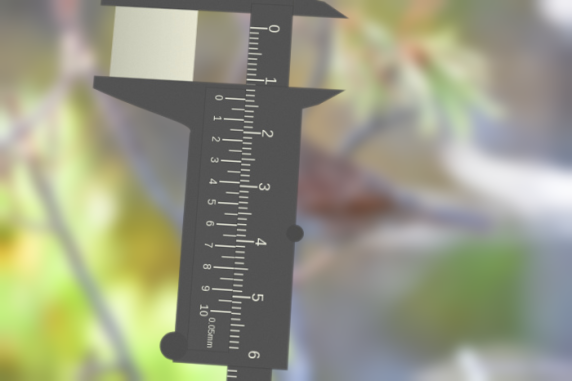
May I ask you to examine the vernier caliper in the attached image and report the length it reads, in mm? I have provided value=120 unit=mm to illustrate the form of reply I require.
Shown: value=13.8 unit=mm
